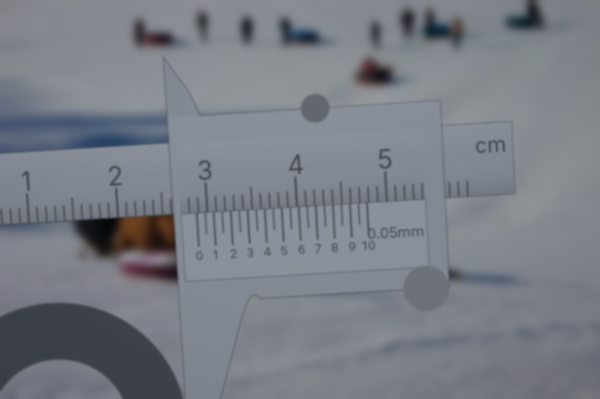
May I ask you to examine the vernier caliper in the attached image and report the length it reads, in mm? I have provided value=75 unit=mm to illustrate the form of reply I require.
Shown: value=28.8 unit=mm
